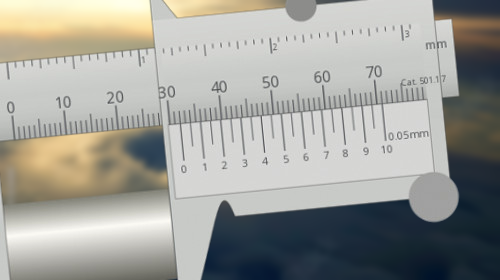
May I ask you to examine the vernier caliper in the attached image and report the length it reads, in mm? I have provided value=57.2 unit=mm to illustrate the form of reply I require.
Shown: value=32.0 unit=mm
